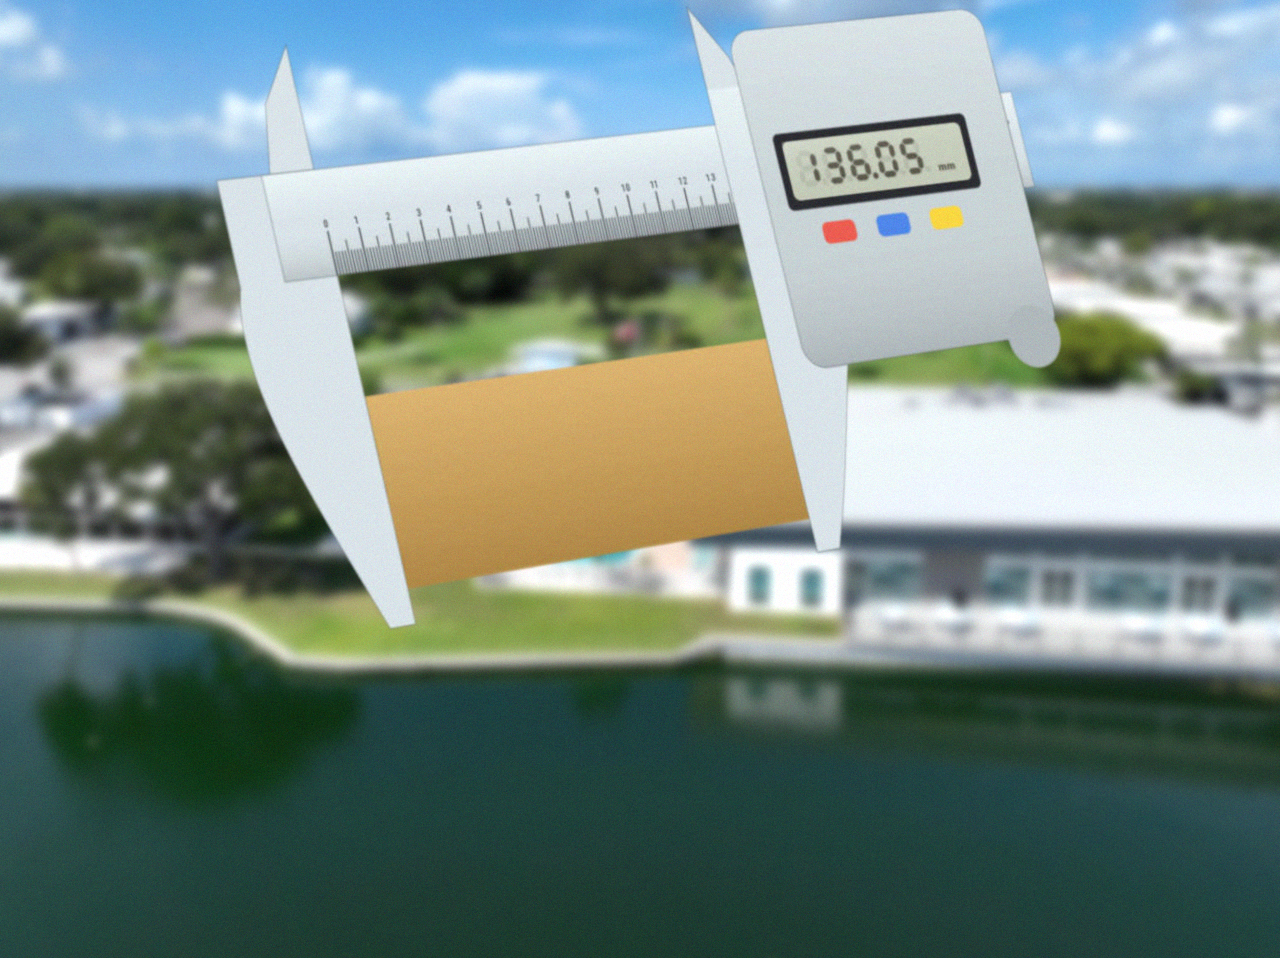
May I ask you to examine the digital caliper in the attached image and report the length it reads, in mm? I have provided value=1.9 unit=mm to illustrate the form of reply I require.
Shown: value=136.05 unit=mm
